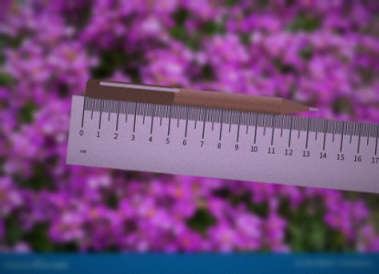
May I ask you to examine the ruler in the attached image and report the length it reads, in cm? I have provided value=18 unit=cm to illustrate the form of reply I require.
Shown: value=13.5 unit=cm
